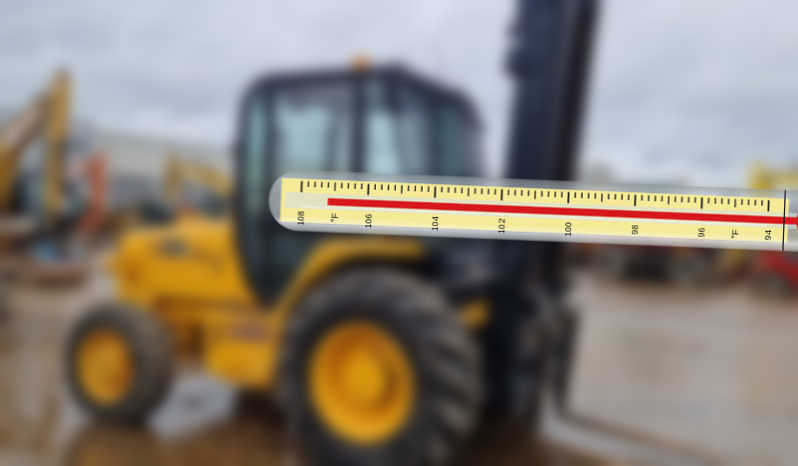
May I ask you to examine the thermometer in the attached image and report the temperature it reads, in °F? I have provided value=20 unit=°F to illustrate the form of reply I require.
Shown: value=107.2 unit=°F
